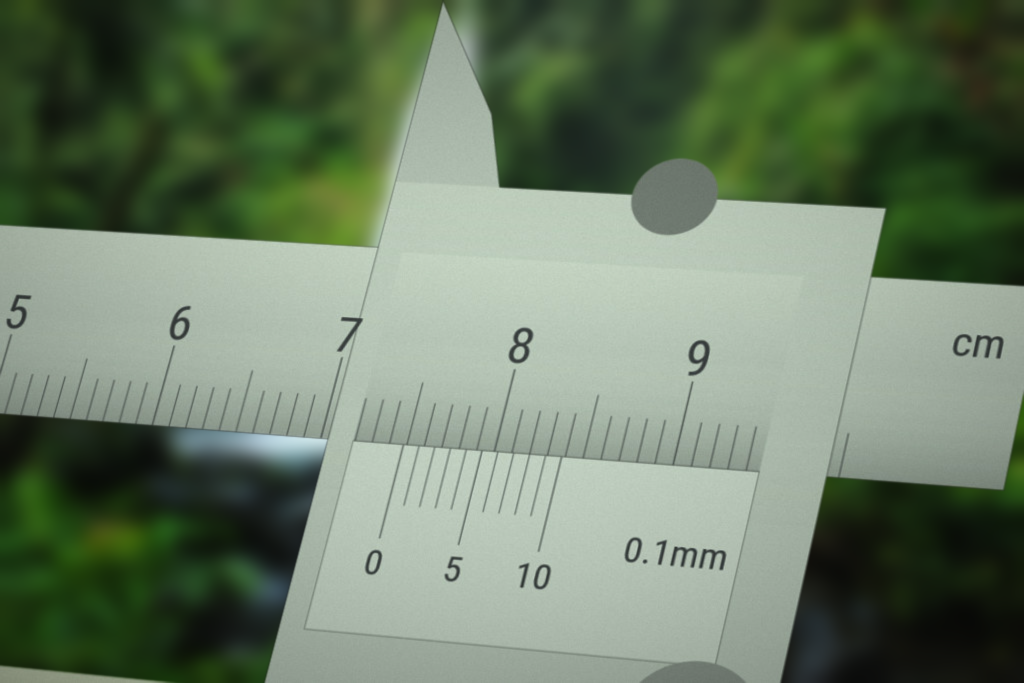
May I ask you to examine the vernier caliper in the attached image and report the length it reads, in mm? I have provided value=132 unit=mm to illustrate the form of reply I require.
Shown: value=74.8 unit=mm
